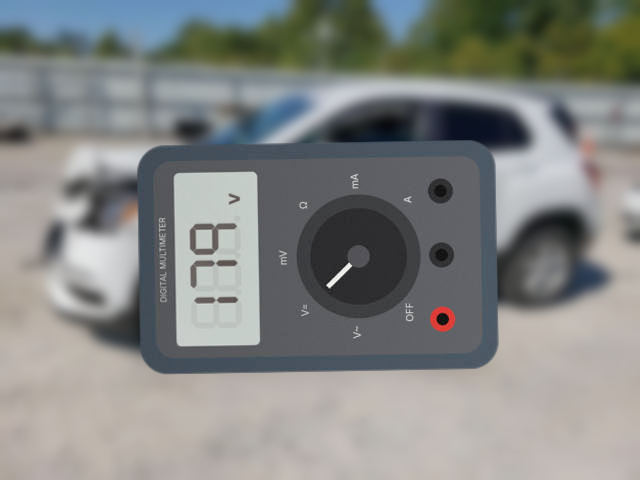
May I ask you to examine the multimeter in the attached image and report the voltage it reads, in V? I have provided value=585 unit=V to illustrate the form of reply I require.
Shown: value=179 unit=V
